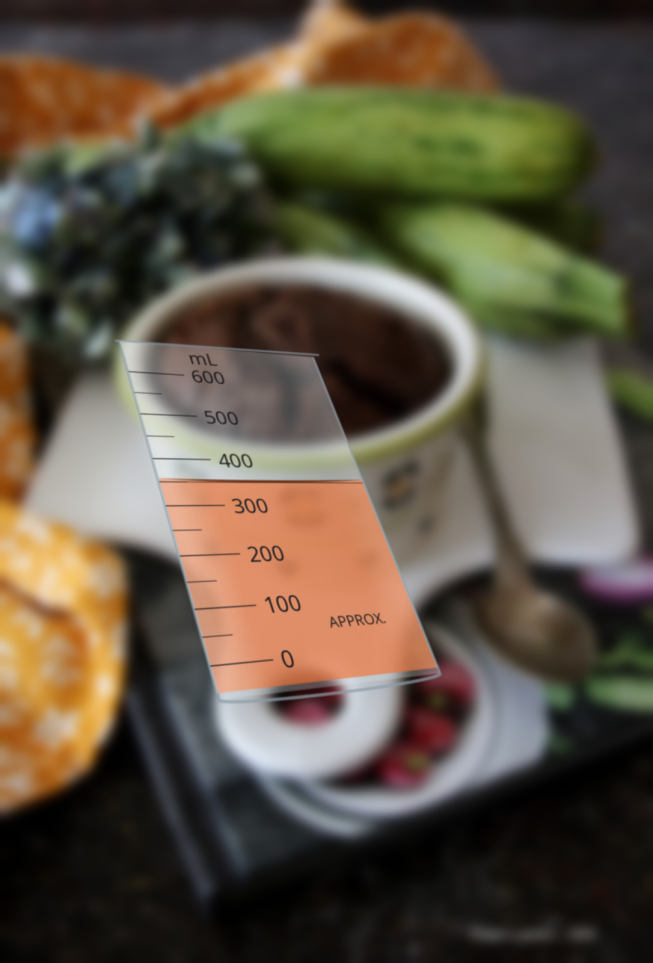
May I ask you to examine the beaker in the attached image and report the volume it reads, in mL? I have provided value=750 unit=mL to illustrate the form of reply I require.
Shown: value=350 unit=mL
